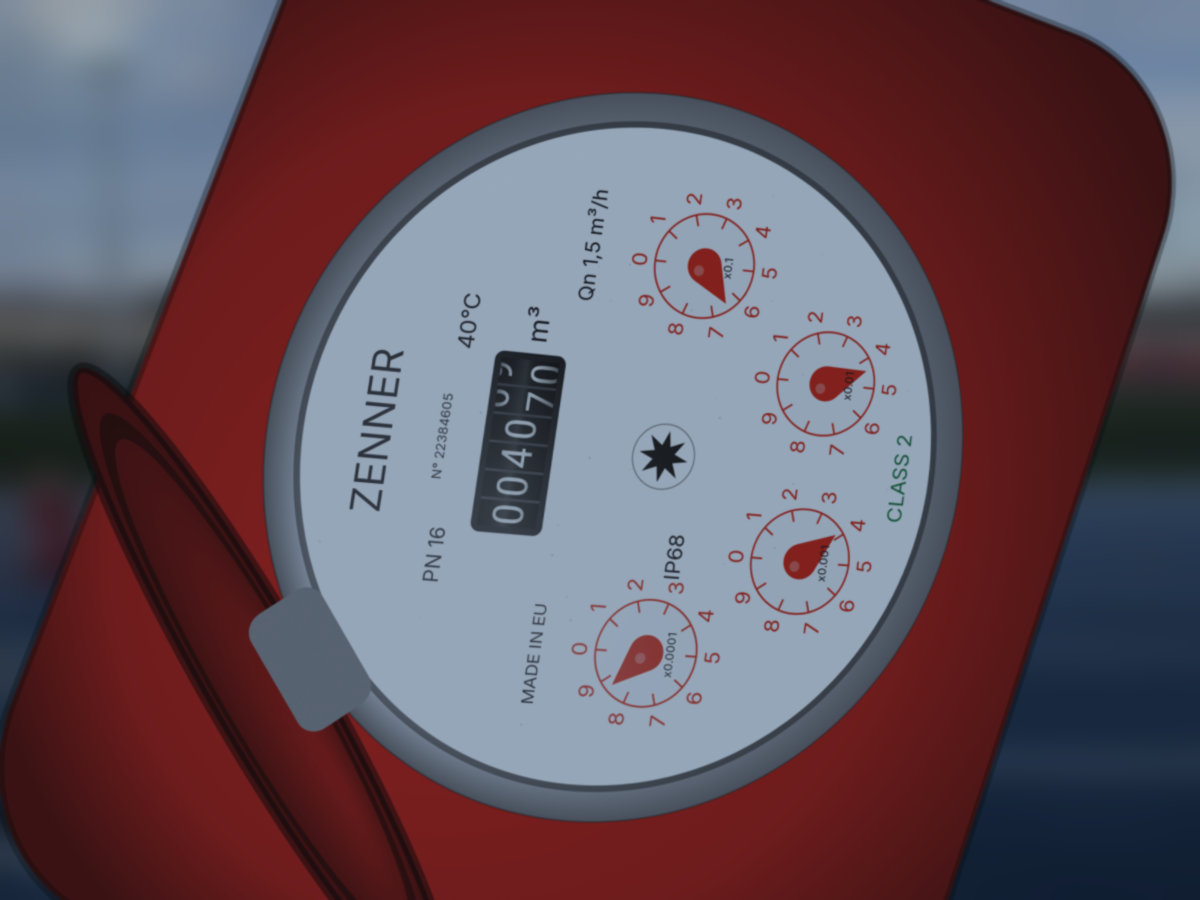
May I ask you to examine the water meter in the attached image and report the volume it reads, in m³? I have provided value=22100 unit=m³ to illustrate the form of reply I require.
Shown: value=4069.6438 unit=m³
